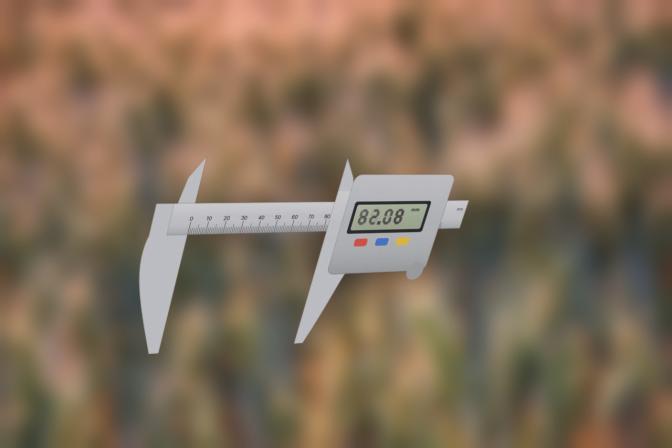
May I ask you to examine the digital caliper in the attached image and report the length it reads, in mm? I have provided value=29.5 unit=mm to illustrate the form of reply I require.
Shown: value=82.08 unit=mm
